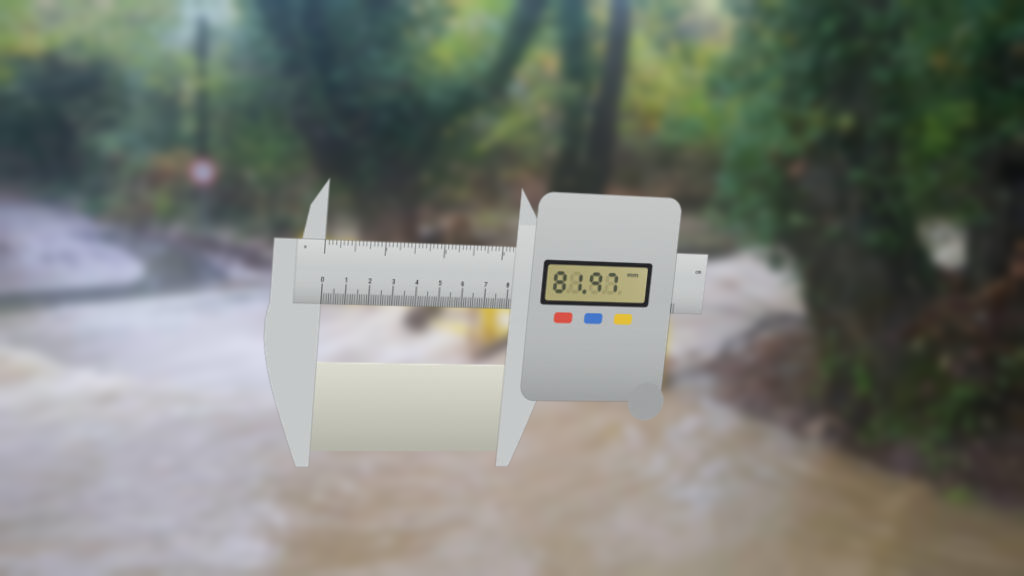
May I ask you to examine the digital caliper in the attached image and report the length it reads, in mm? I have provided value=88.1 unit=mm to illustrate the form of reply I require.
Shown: value=81.97 unit=mm
